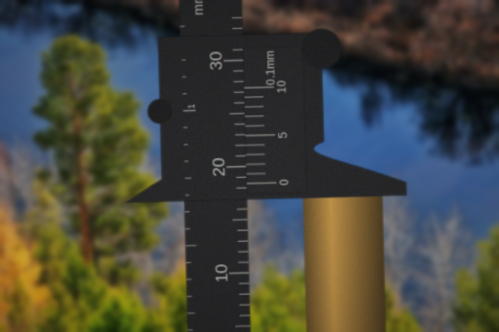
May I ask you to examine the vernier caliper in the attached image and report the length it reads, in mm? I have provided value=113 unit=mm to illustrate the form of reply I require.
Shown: value=18.4 unit=mm
